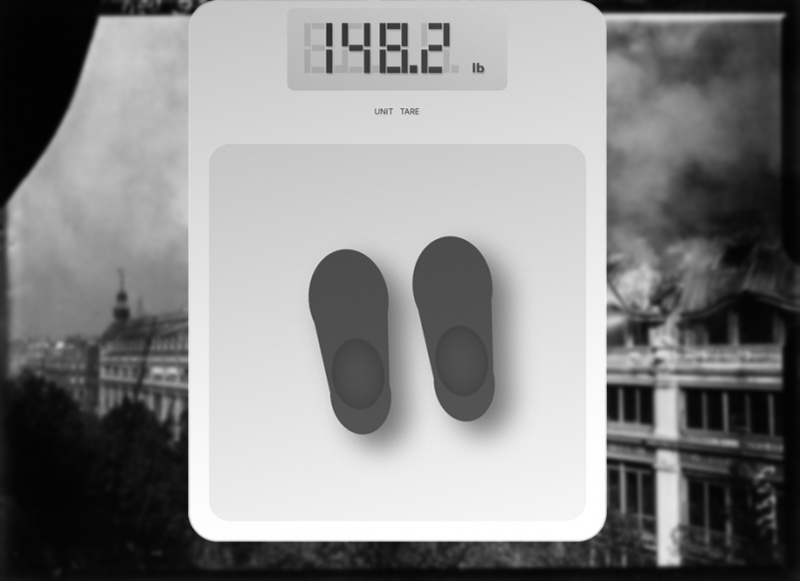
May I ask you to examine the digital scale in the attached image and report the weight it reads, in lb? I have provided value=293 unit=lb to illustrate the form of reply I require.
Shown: value=148.2 unit=lb
